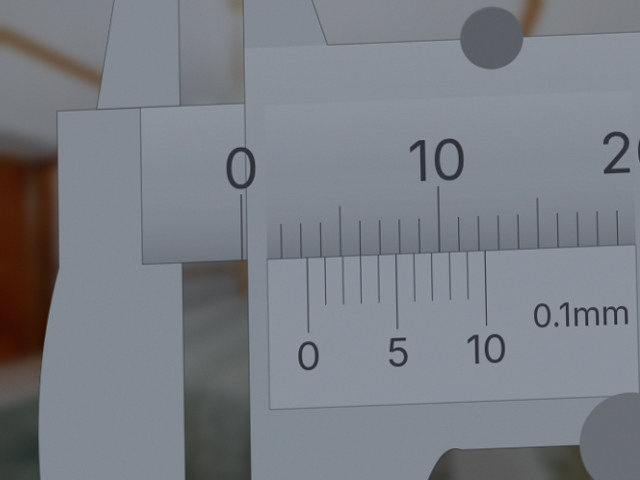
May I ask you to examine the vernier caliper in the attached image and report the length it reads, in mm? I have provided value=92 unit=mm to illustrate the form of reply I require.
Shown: value=3.3 unit=mm
